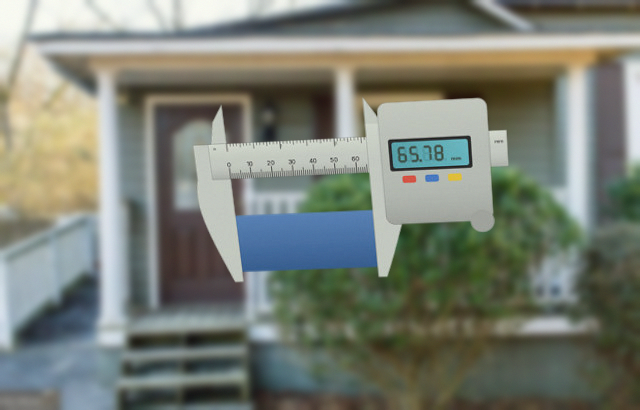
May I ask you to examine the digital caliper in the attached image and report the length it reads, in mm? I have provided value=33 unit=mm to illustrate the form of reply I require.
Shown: value=65.78 unit=mm
